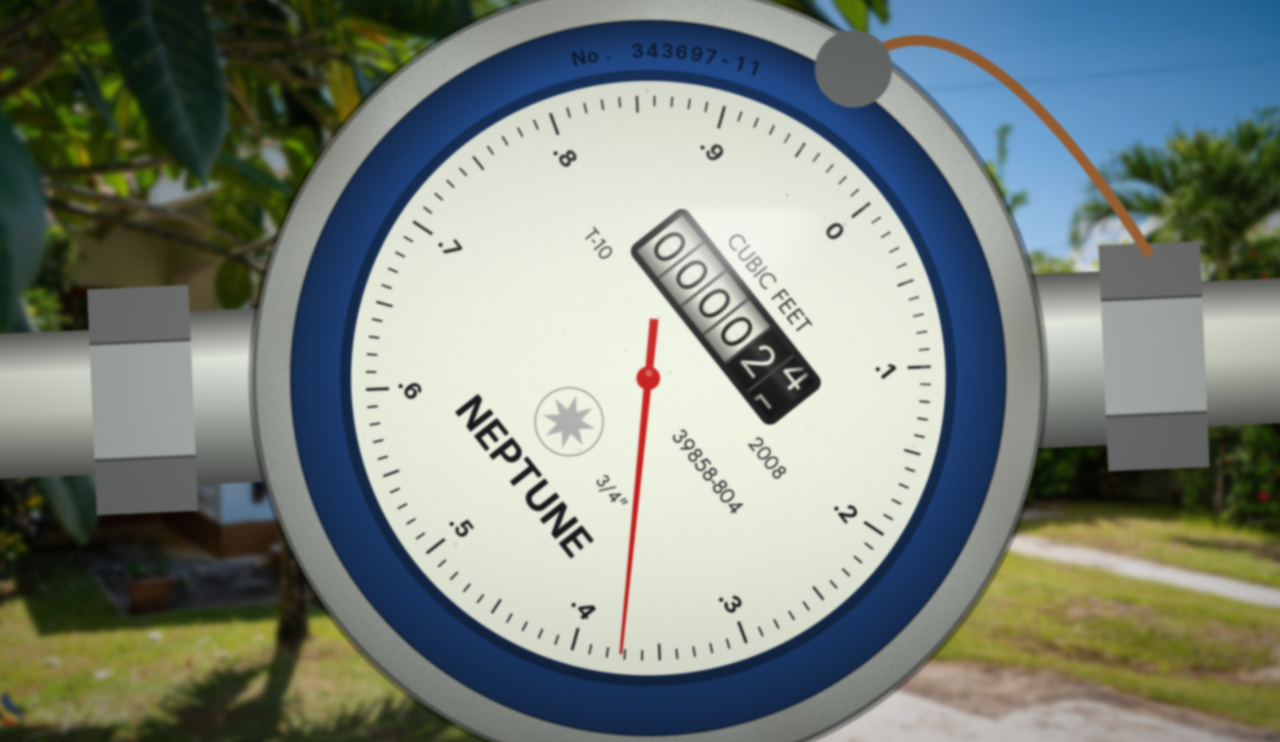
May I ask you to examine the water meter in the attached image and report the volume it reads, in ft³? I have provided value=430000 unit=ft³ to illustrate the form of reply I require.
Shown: value=24.37 unit=ft³
